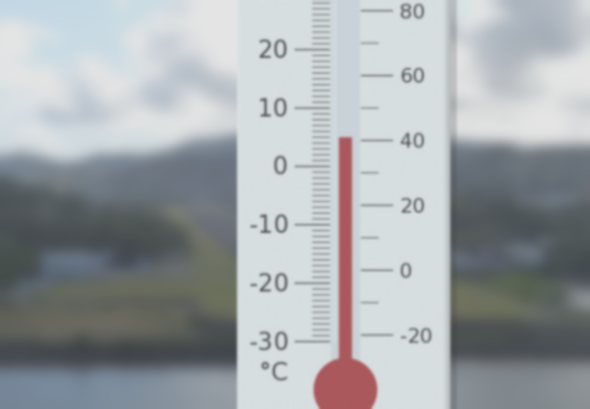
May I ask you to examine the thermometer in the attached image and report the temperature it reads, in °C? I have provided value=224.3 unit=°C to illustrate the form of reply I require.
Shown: value=5 unit=°C
